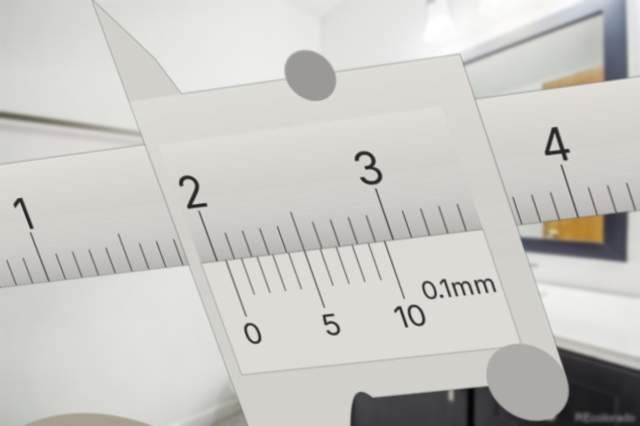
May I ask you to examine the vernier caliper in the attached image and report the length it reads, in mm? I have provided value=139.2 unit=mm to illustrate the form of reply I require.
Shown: value=20.5 unit=mm
